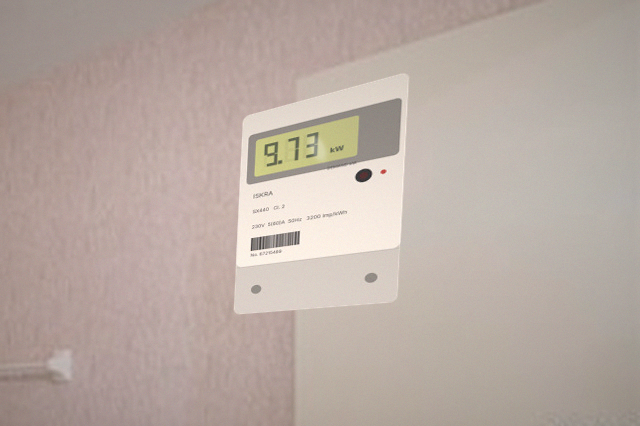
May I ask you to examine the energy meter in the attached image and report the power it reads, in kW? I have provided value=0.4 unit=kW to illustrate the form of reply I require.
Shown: value=9.73 unit=kW
